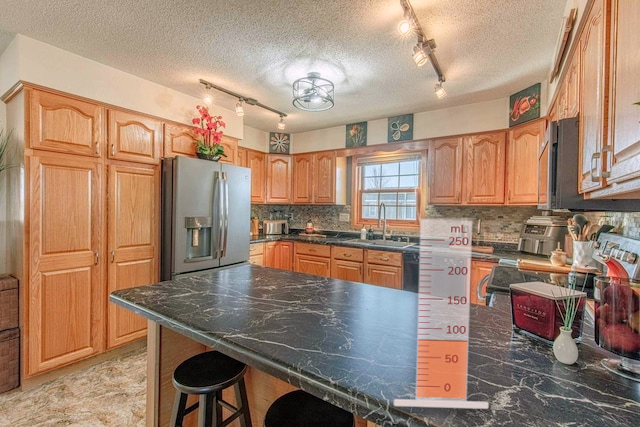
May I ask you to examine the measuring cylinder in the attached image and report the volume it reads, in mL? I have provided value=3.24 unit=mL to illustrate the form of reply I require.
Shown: value=80 unit=mL
